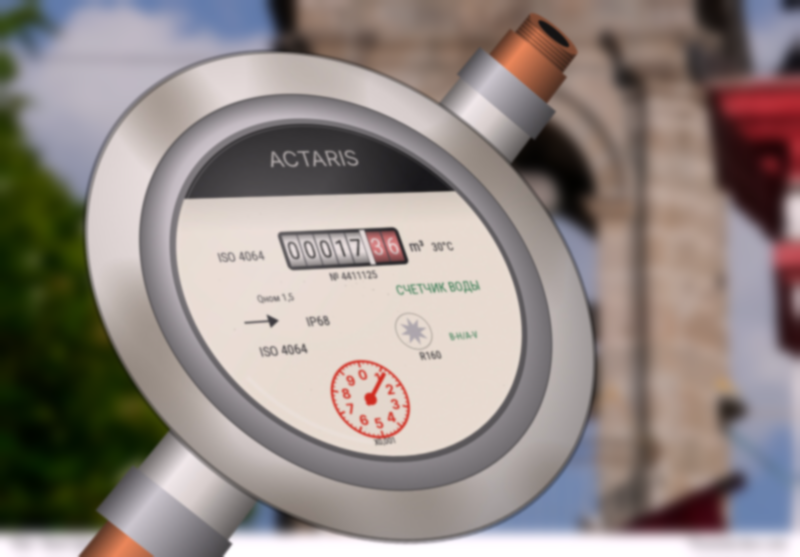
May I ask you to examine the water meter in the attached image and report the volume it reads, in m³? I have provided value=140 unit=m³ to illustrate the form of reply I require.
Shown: value=17.361 unit=m³
